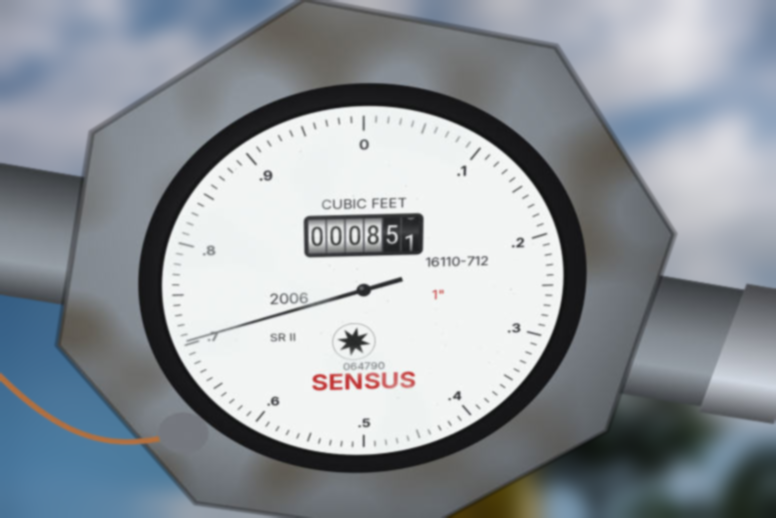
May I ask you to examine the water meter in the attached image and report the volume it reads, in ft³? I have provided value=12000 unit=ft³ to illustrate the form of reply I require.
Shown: value=850.70 unit=ft³
